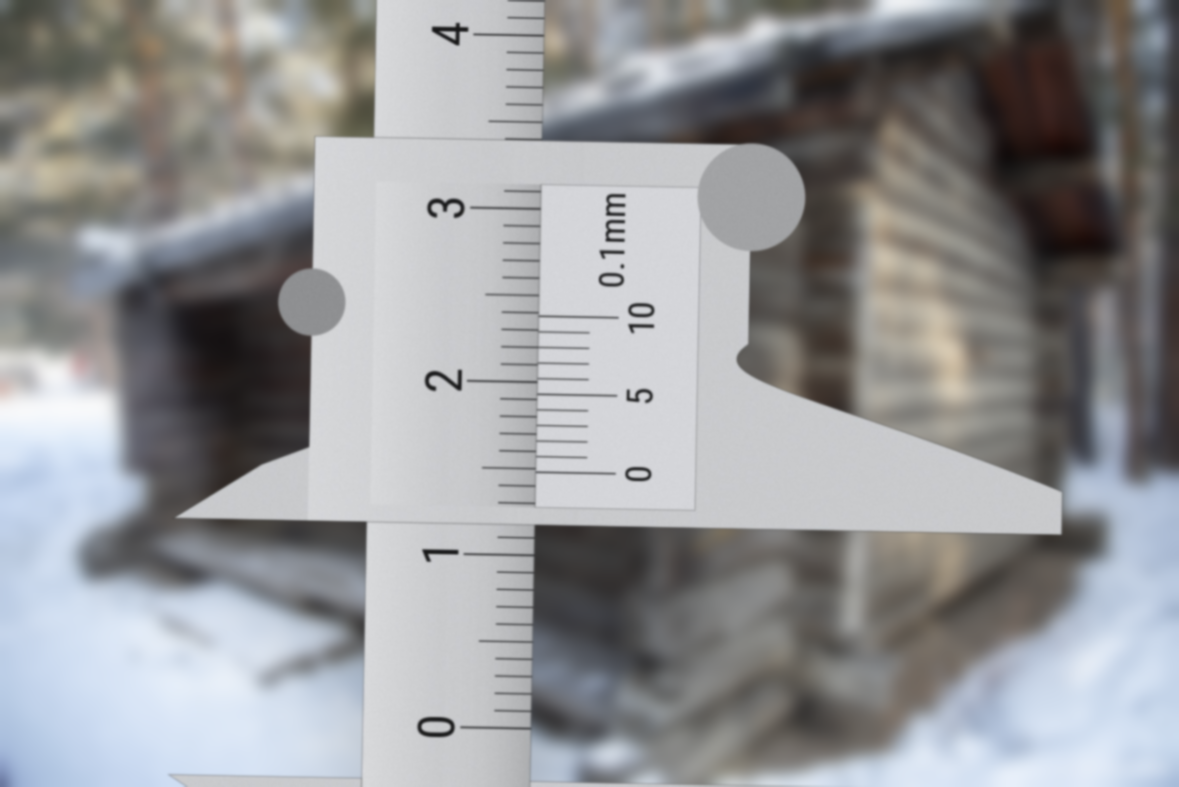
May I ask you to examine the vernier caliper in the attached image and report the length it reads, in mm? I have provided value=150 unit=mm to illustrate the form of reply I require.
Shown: value=14.8 unit=mm
